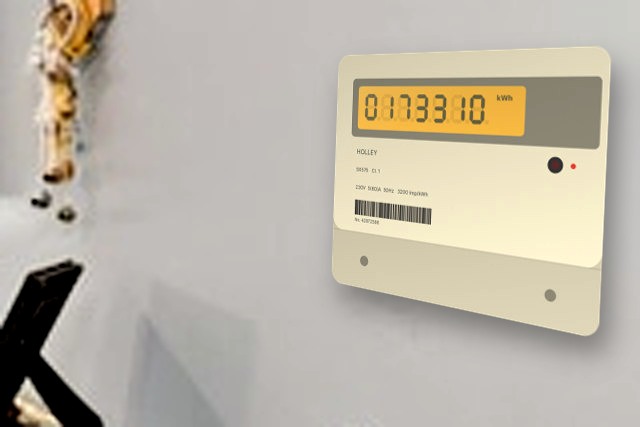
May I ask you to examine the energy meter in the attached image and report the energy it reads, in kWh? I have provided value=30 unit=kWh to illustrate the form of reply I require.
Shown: value=173310 unit=kWh
